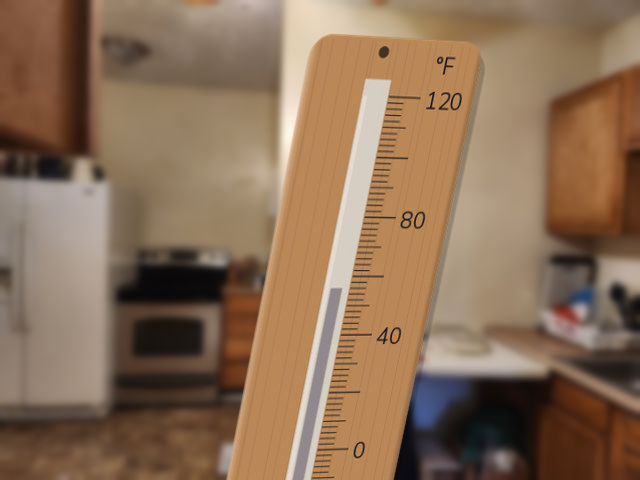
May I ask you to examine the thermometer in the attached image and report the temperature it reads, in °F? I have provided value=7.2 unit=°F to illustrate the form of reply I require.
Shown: value=56 unit=°F
